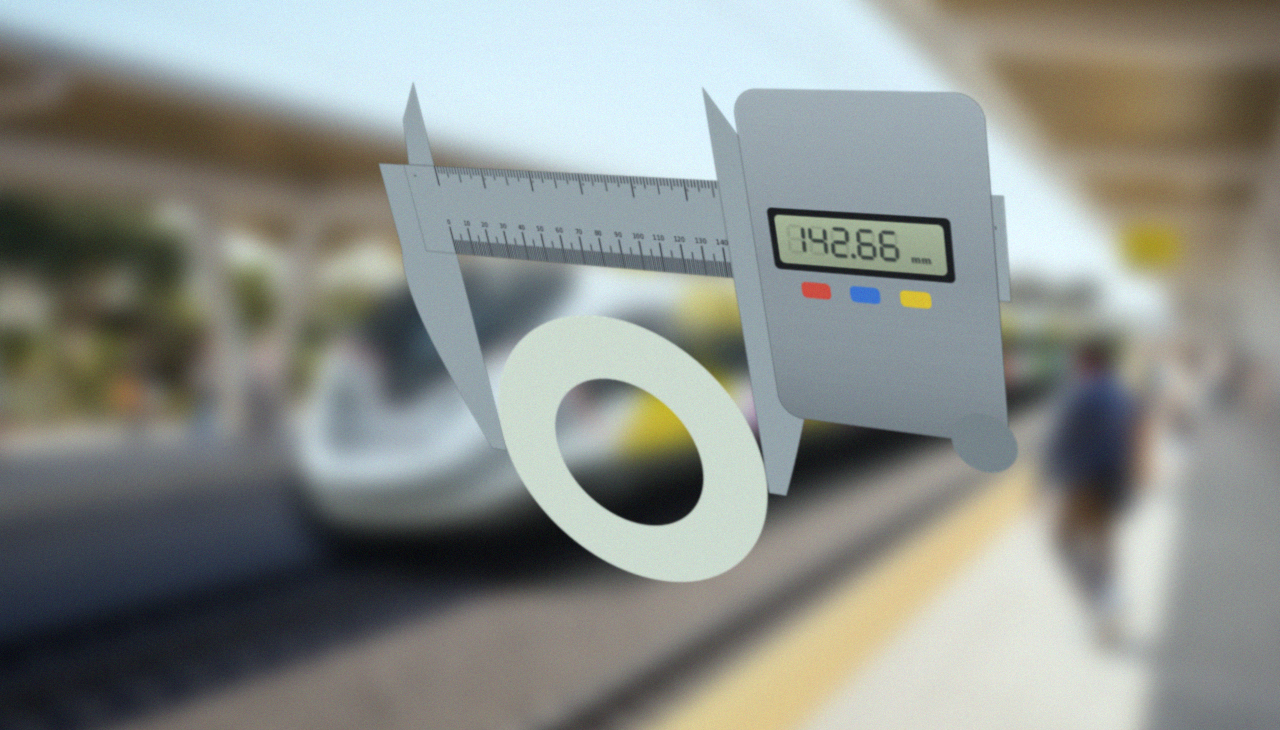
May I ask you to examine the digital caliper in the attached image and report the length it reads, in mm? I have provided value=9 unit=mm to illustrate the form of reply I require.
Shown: value=142.66 unit=mm
